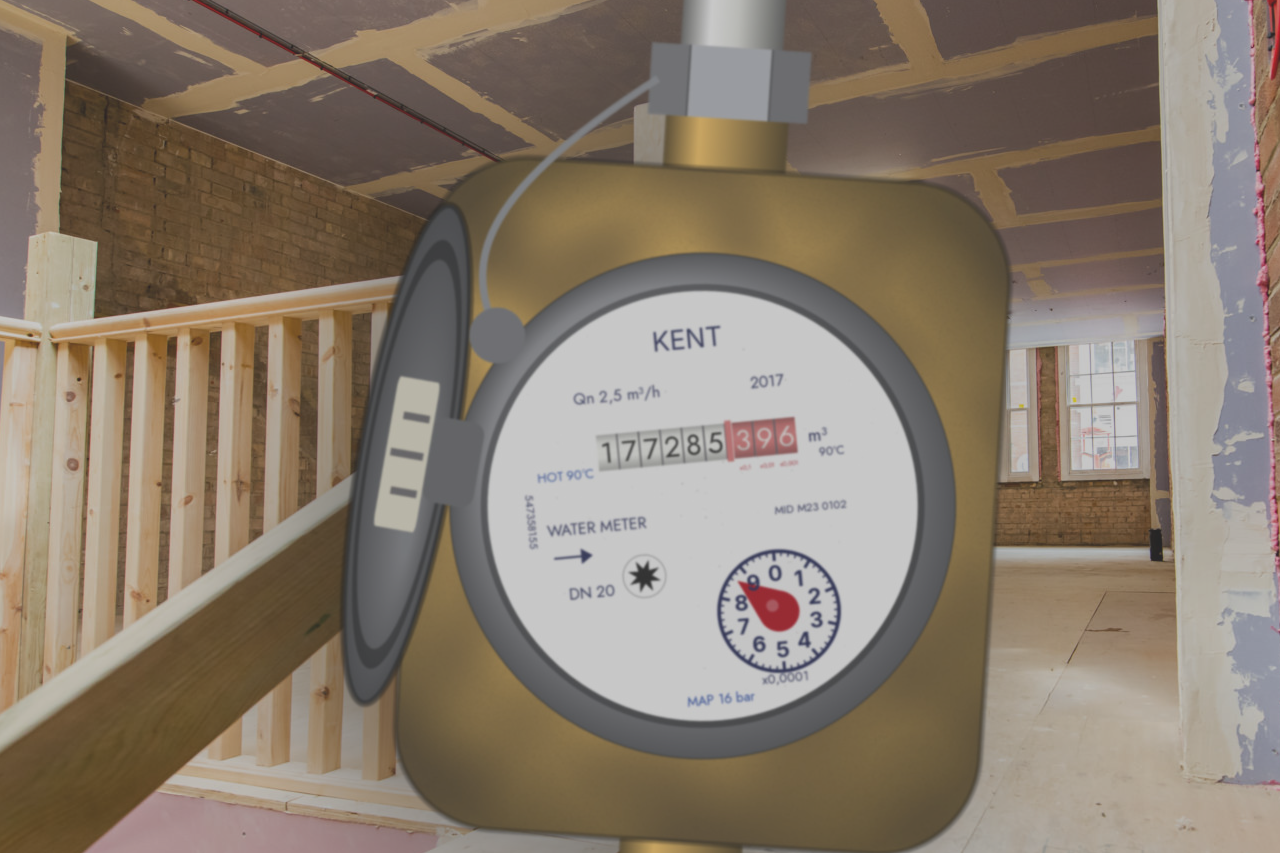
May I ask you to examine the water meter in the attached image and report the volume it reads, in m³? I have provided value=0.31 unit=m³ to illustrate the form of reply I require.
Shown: value=177285.3968 unit=m³
